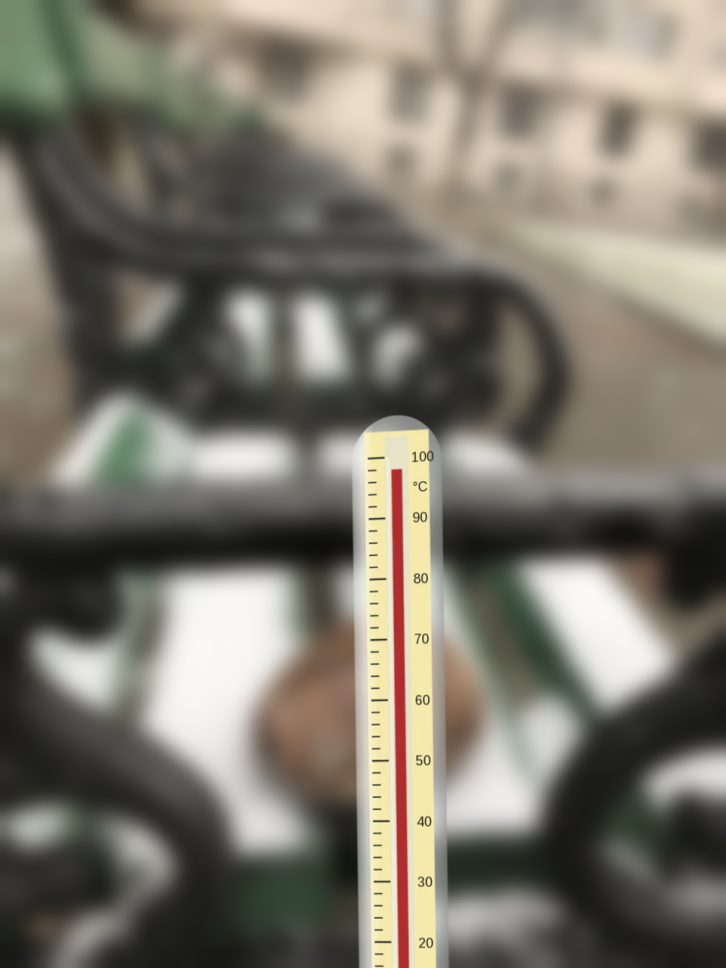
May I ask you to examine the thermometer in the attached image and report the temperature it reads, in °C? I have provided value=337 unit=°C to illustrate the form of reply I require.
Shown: value=98 unit=°C
